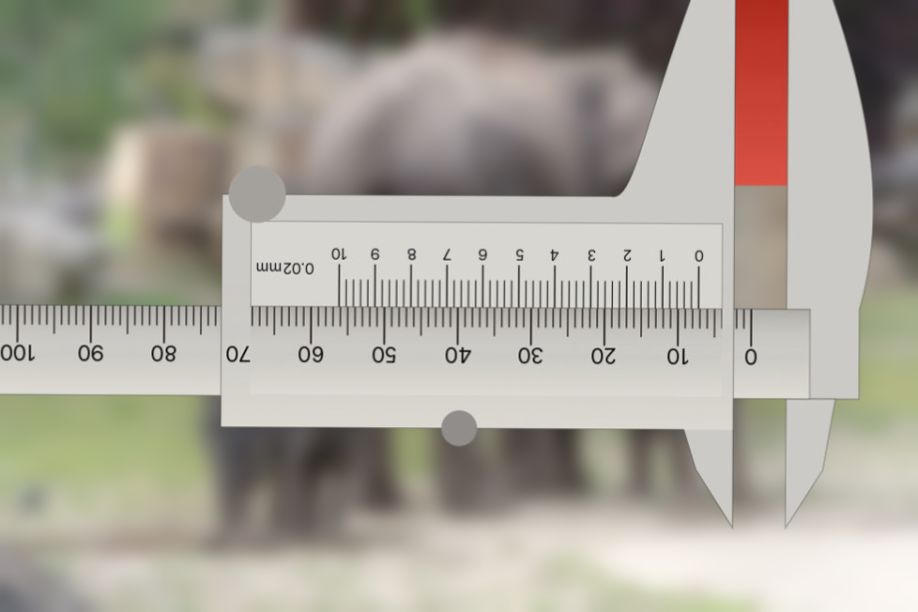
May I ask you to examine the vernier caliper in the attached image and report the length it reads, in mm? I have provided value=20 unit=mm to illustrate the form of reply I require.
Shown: value=7.2 unit=mm
